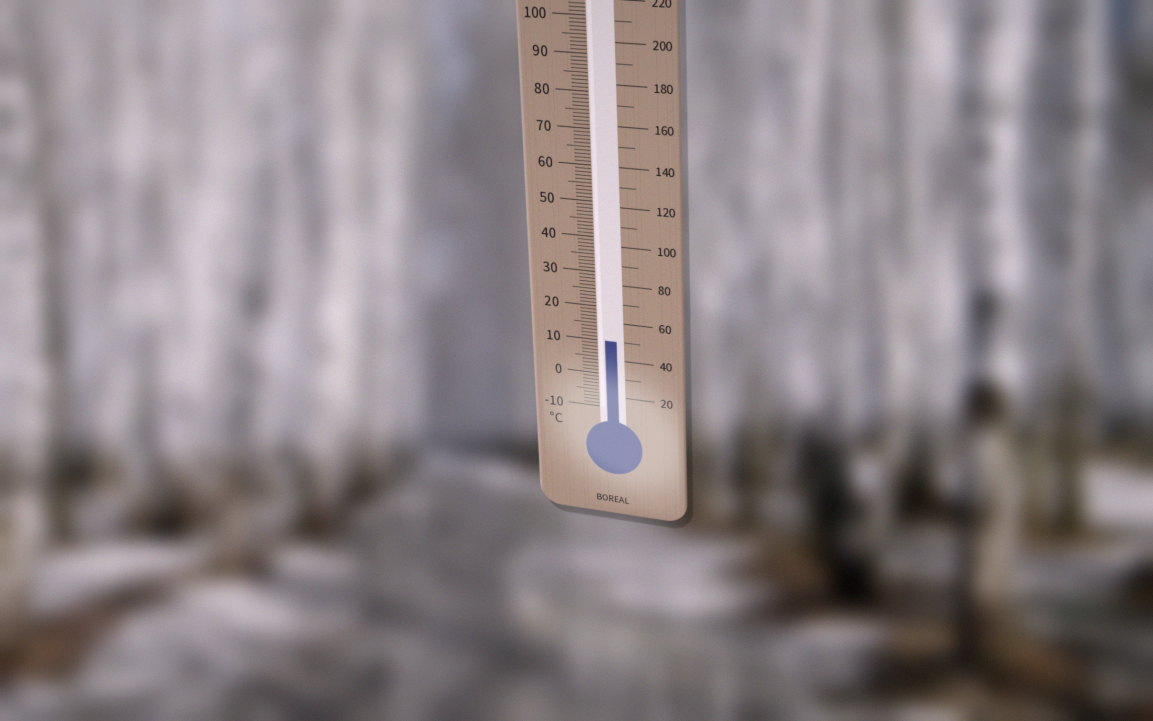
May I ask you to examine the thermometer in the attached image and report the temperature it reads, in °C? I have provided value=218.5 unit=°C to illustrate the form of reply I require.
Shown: value=10 unit=°C
